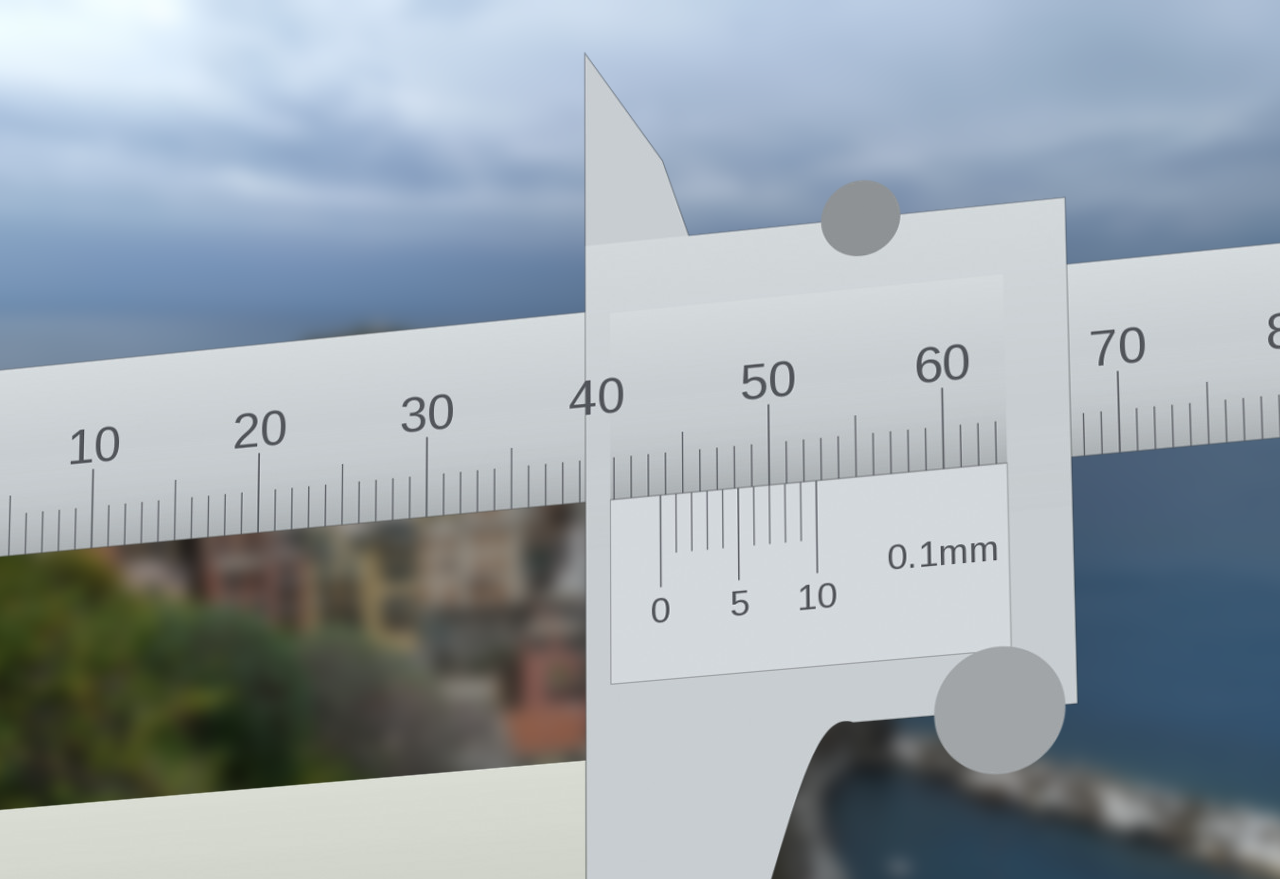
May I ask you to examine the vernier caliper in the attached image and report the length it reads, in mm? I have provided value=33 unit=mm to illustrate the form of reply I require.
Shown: value=43.7 unit=mm
